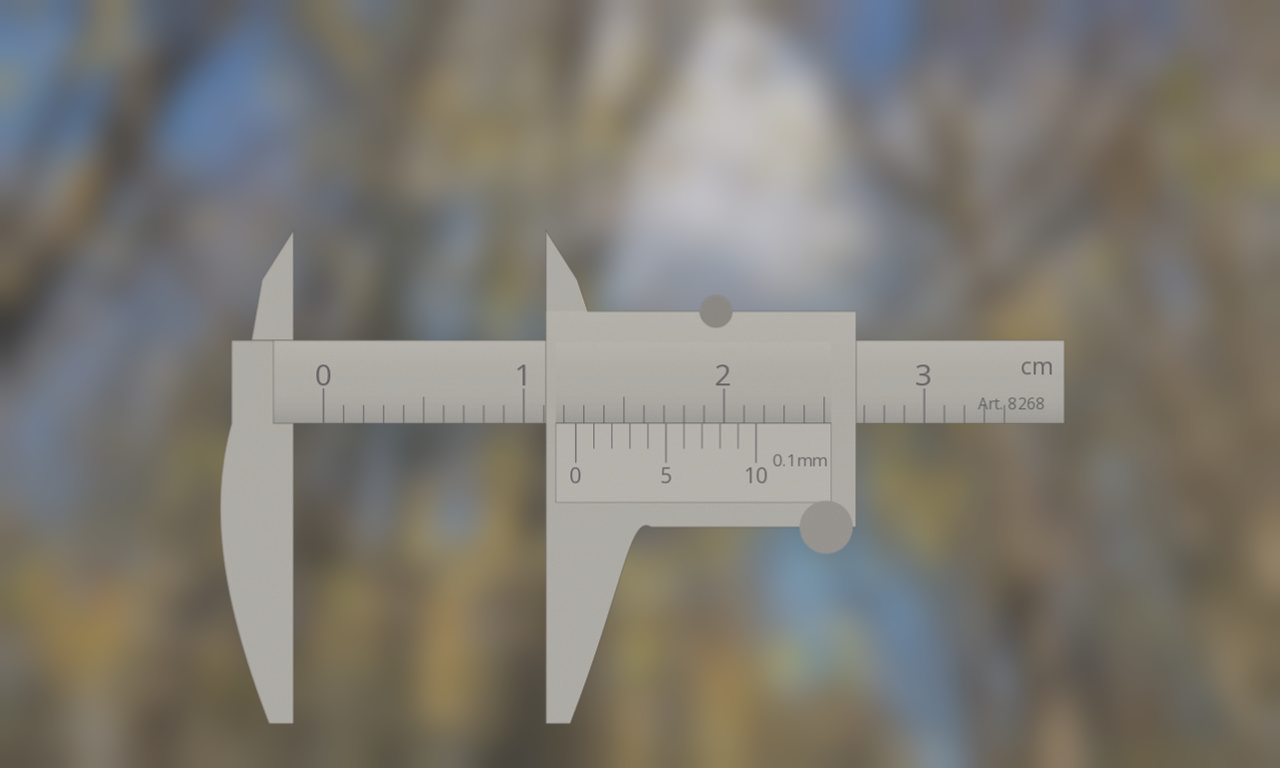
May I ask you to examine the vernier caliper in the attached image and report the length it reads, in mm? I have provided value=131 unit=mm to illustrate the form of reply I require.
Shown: value=12.6 unit=mm
